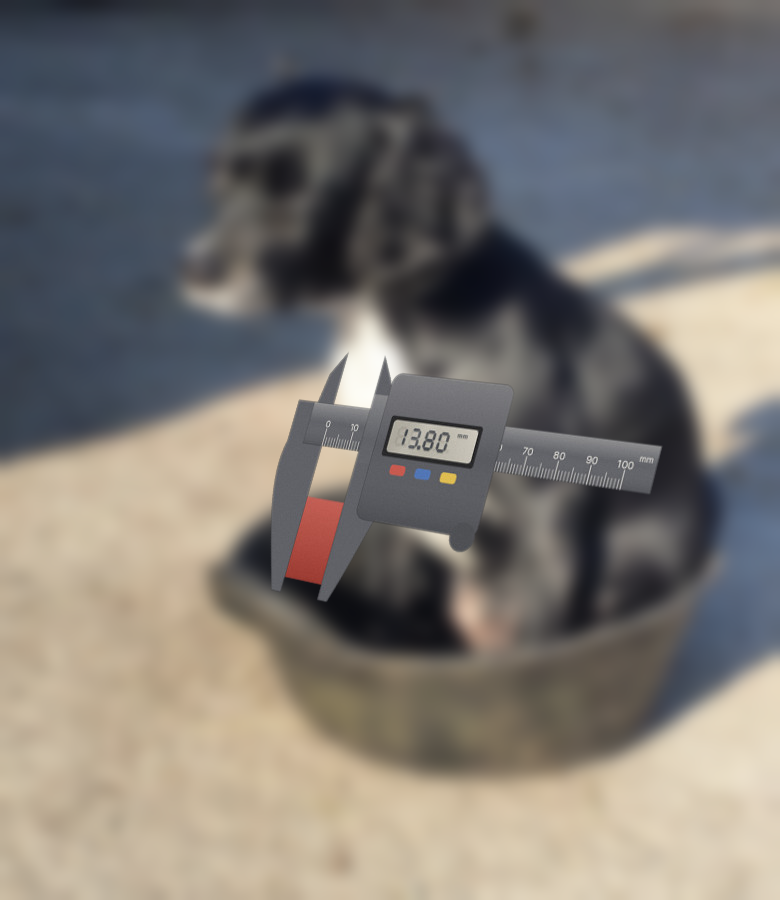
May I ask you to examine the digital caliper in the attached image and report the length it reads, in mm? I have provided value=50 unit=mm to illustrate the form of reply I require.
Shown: value=13.80 unit=mm
